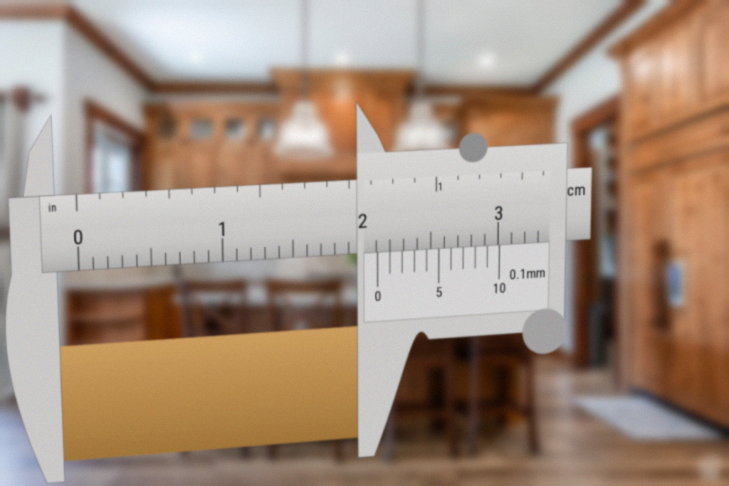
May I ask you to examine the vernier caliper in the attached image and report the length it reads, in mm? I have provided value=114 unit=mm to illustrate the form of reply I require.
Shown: value=21.1 unit=mm
